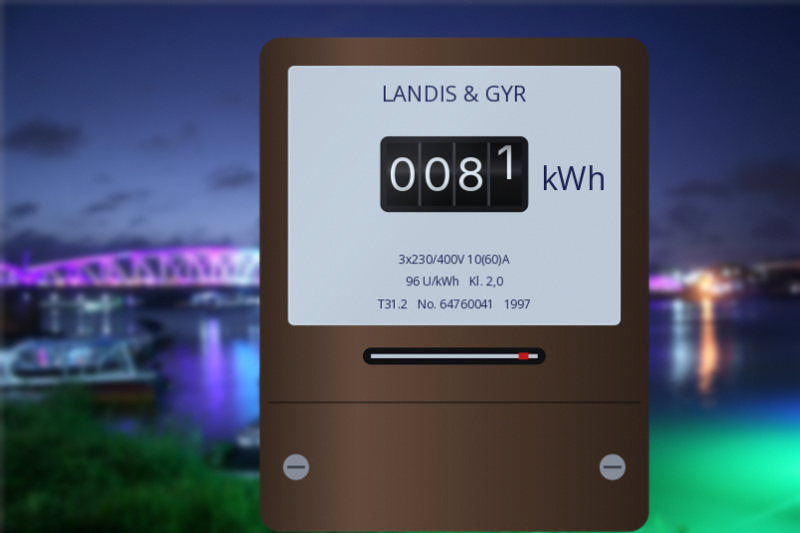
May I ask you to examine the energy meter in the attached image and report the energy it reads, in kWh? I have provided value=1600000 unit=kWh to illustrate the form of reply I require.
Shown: value=81 unit=kWh
